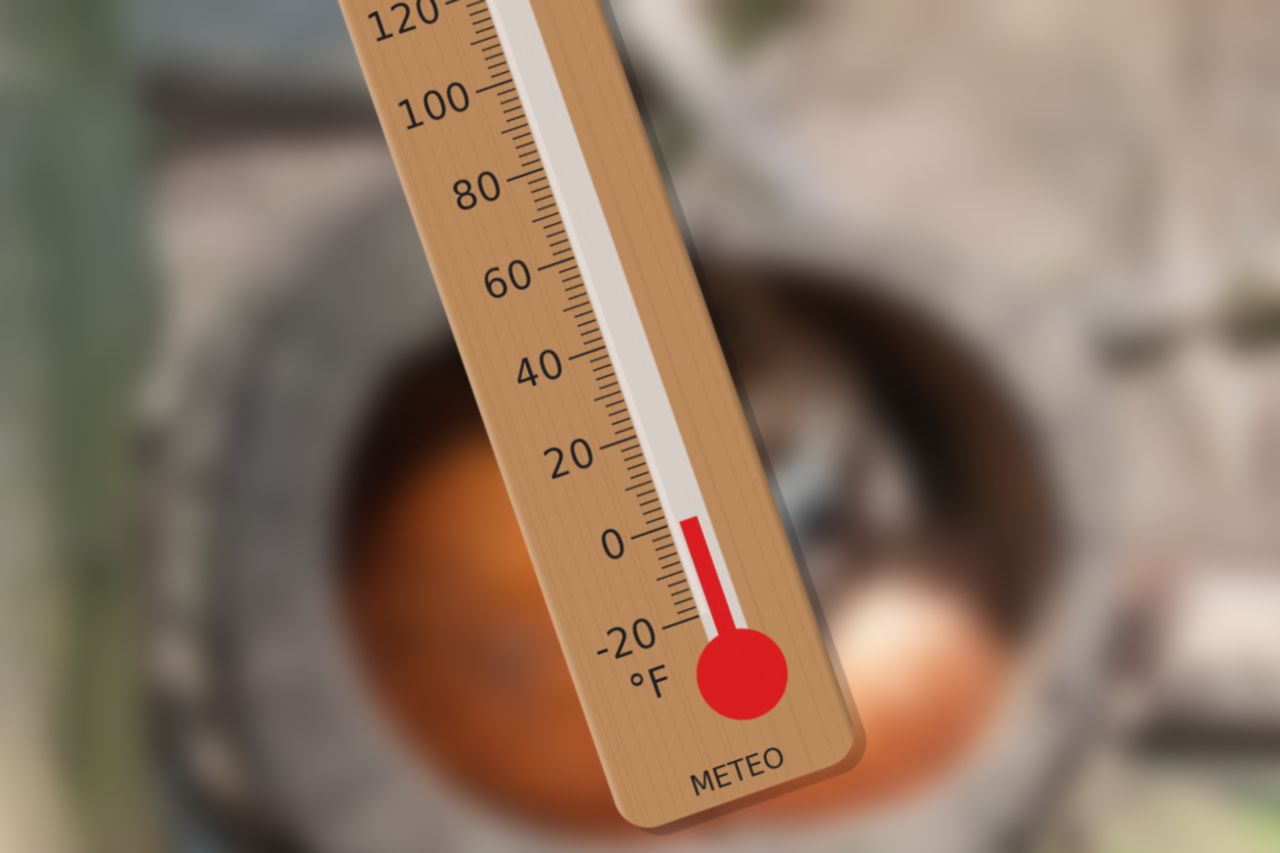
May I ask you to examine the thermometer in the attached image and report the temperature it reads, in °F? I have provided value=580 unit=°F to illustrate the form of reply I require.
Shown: value=0 unit=°F
